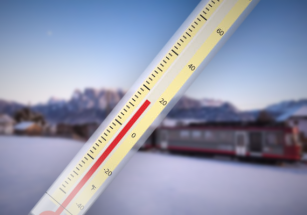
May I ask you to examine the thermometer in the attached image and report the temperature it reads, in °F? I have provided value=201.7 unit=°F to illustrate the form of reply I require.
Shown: value=16 unit=°F
